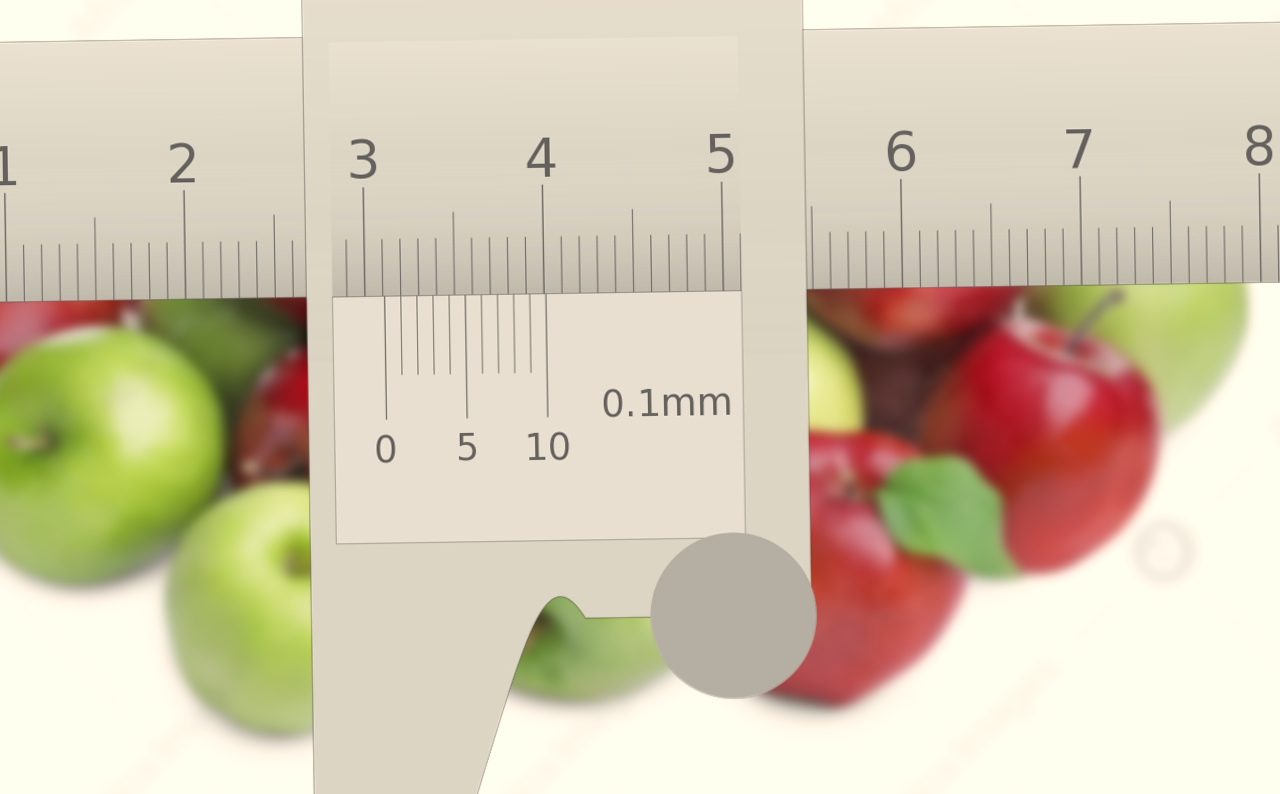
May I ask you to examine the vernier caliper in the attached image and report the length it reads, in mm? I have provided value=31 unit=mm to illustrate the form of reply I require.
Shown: value=31.1 unit=mm
